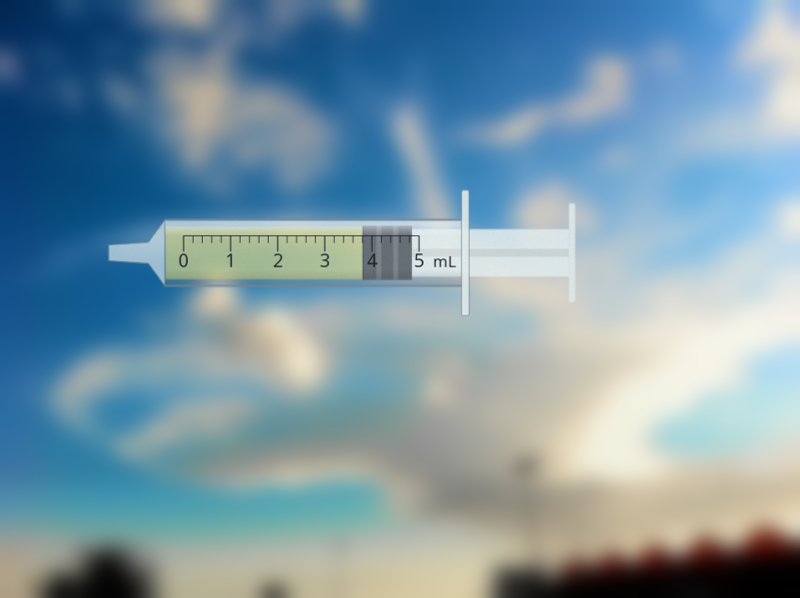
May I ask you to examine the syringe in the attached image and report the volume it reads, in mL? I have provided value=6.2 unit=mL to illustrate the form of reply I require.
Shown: value=3.8 unit=mL
